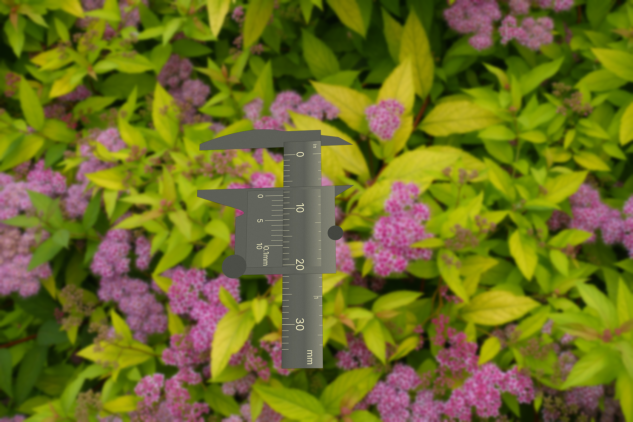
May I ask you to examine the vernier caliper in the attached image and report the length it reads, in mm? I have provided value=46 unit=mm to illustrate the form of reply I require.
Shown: value=7.6 unit=mm
